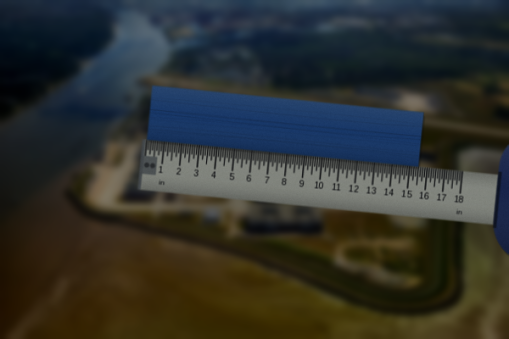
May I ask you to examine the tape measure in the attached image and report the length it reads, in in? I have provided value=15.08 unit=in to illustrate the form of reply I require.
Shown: value=15.5 unit=in
